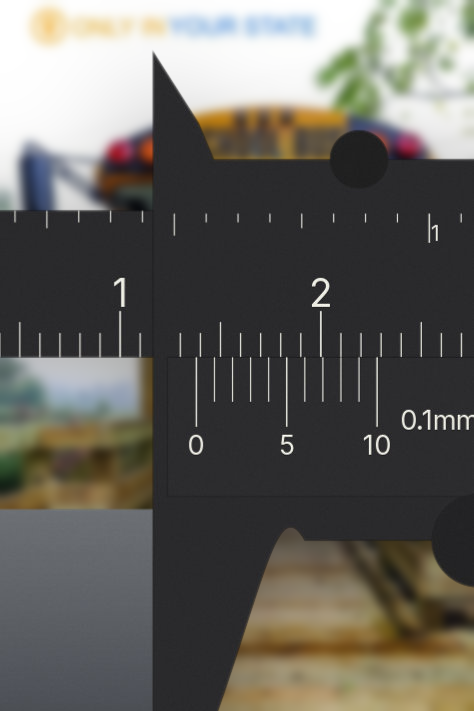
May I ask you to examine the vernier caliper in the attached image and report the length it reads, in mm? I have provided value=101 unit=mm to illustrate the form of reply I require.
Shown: value=13.8 unit=mm
